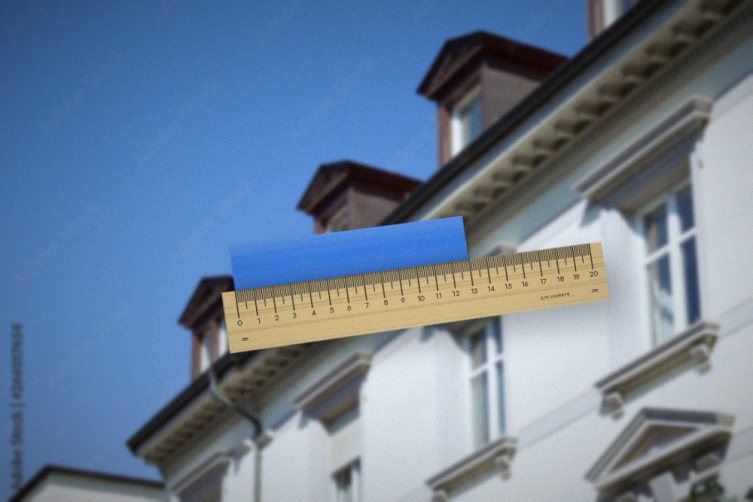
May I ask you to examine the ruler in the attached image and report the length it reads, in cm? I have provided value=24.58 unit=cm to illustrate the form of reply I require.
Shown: value=13 unit=cm
